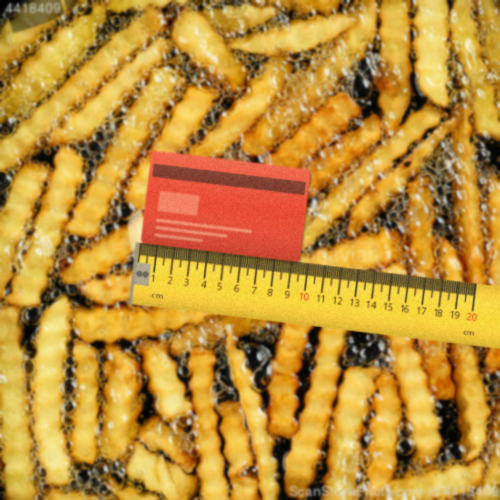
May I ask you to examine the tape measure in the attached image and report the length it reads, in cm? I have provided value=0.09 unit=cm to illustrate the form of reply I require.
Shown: value=9.5 unit=cm
